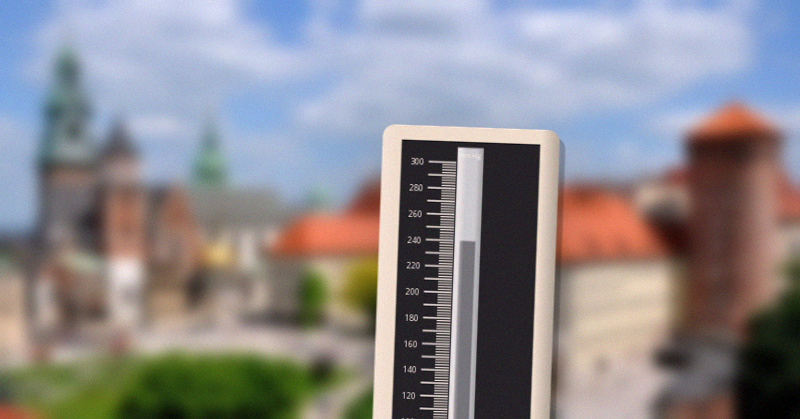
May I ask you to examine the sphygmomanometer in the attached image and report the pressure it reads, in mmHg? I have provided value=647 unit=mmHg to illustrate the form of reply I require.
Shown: value=240 unit=mmHg
